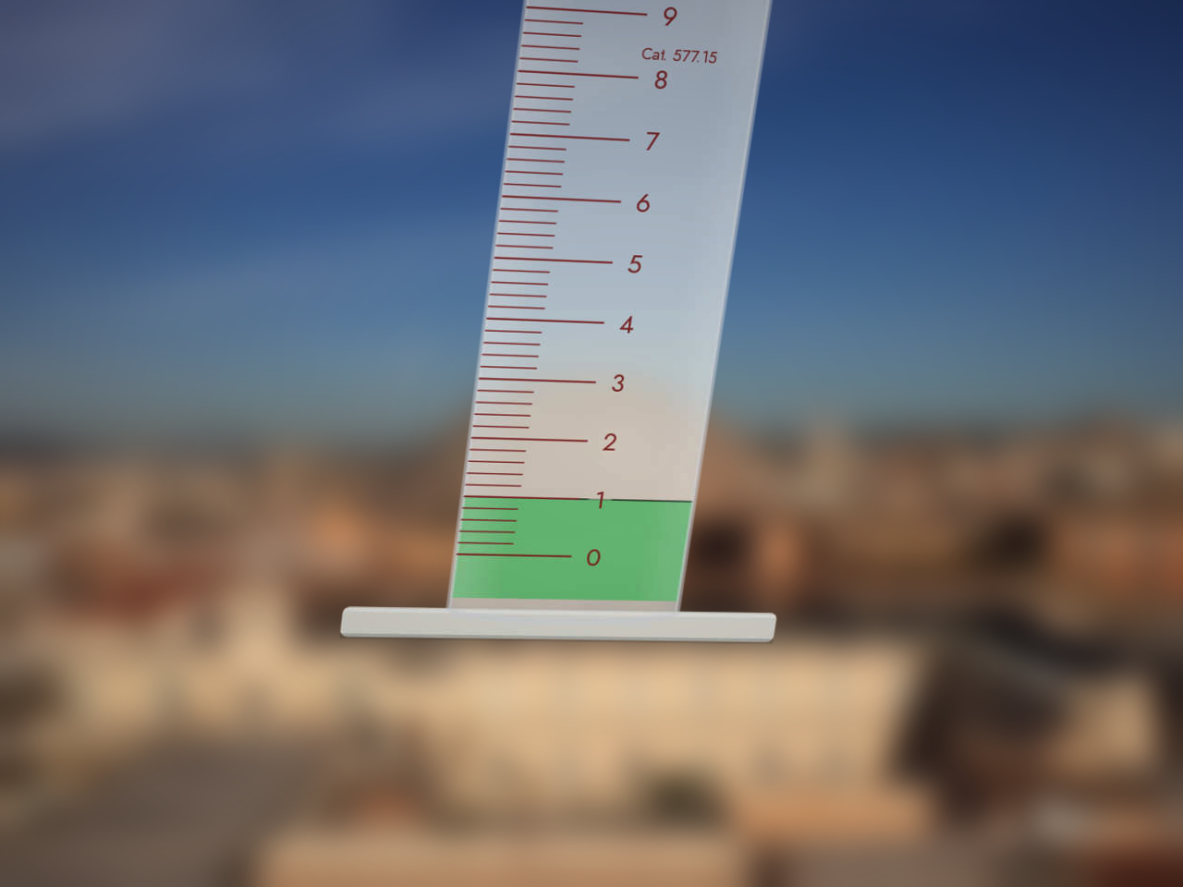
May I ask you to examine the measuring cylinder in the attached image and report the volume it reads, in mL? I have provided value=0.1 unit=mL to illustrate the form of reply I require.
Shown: value=1 unit=mL
